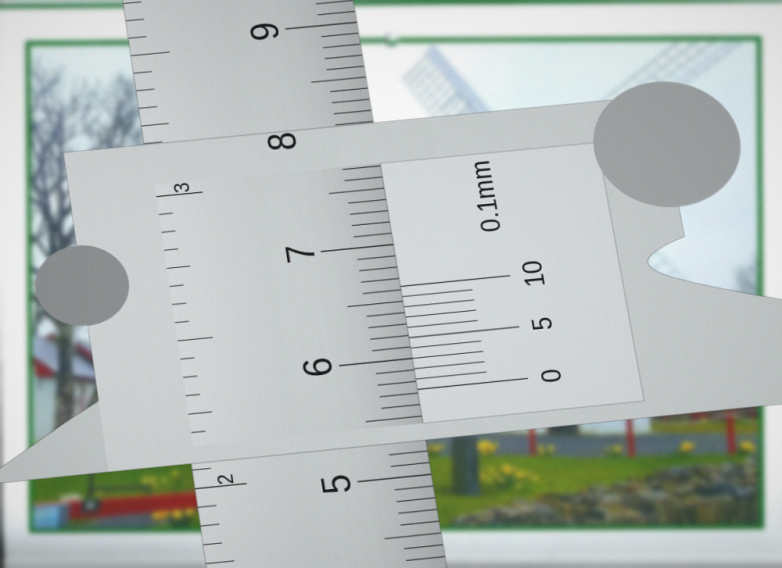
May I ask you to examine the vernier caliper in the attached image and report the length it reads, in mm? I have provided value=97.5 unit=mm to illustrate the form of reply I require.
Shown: value=57.3 unit=mm
